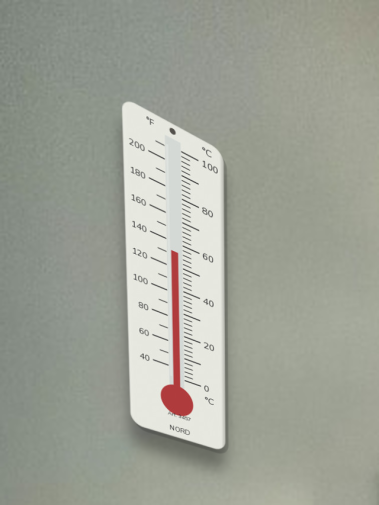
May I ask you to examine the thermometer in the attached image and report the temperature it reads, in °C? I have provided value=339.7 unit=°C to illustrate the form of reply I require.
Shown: value=56 unit=°C
